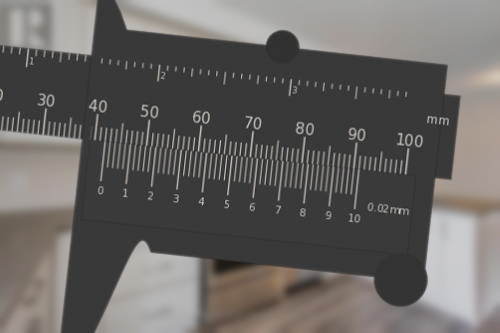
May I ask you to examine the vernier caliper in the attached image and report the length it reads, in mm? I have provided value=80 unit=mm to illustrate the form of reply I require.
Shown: value=42.0 unit=mm
